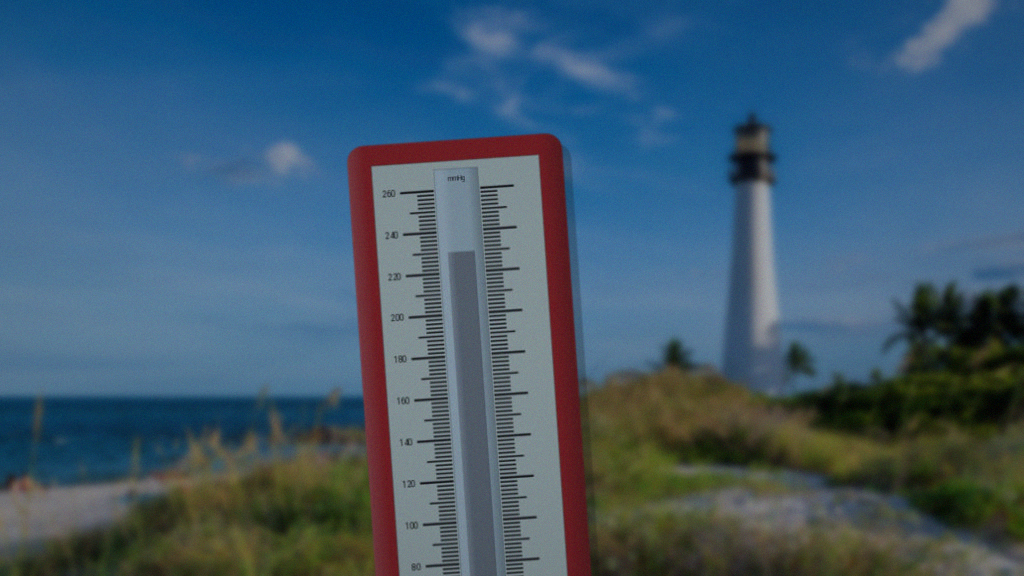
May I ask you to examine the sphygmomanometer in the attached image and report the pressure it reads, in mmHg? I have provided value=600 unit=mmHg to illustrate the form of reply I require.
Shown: value=230 unit=mmHg
